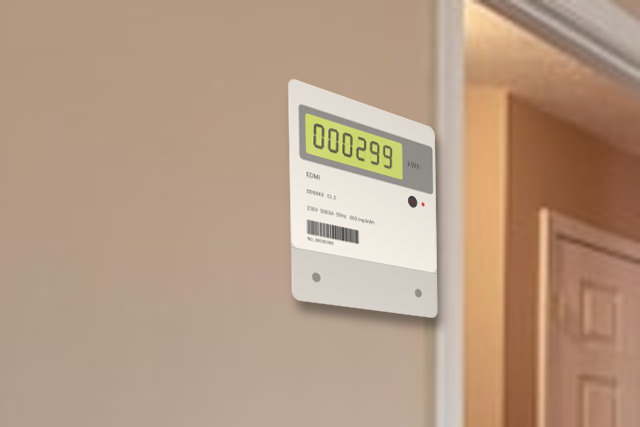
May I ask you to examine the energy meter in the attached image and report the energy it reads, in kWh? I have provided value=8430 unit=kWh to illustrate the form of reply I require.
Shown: value=299 unit=kWh
